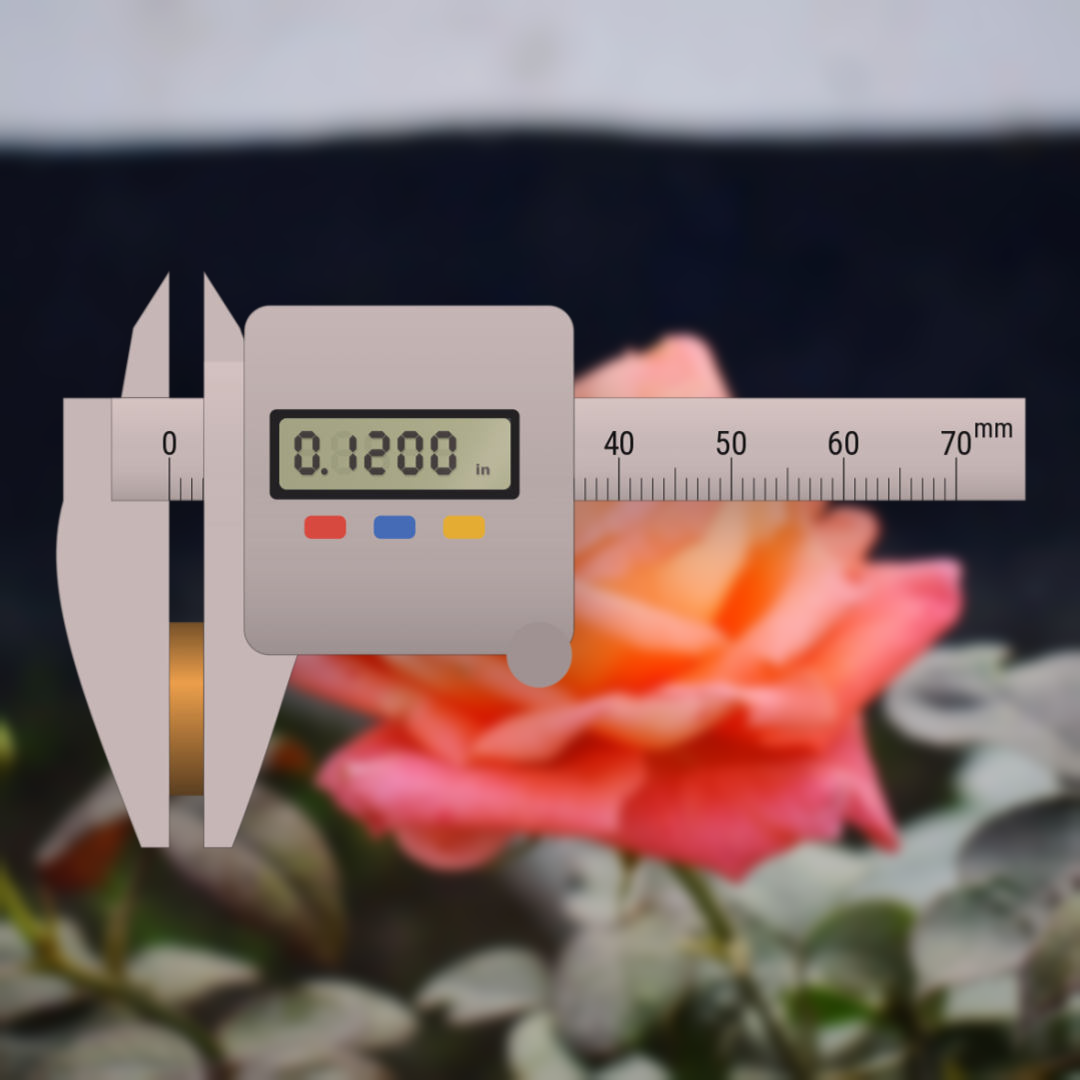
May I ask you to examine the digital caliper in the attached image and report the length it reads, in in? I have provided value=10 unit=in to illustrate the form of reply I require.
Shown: value=0.1200 unit=in
